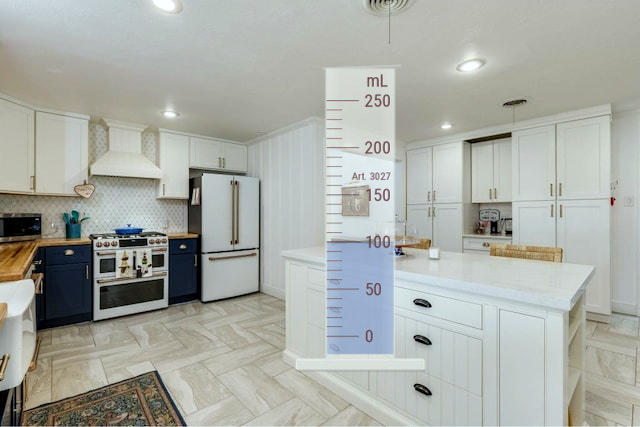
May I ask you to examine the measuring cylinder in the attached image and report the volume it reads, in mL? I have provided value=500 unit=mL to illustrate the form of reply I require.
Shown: value=100 unit=mL
